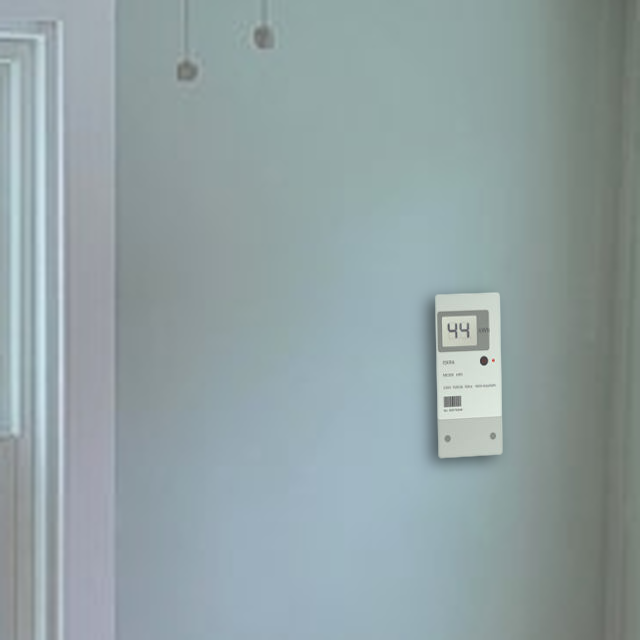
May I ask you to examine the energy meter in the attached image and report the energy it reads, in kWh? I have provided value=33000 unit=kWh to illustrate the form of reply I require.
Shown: value=44 unit=kWh
